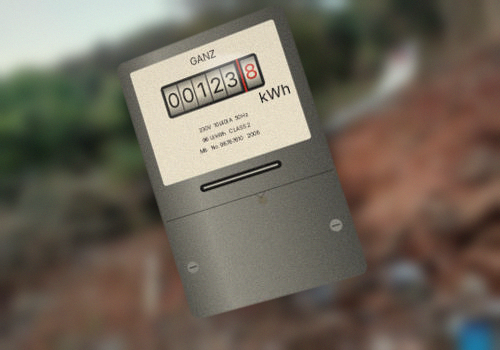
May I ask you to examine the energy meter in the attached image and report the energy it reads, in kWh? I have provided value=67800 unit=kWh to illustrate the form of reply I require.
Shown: value=123.8 unit=kWh
